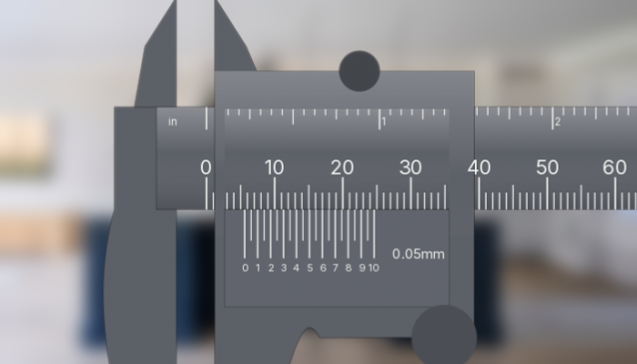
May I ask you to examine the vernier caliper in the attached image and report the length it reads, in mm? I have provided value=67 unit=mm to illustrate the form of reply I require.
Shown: value=5.6 unit=mm
